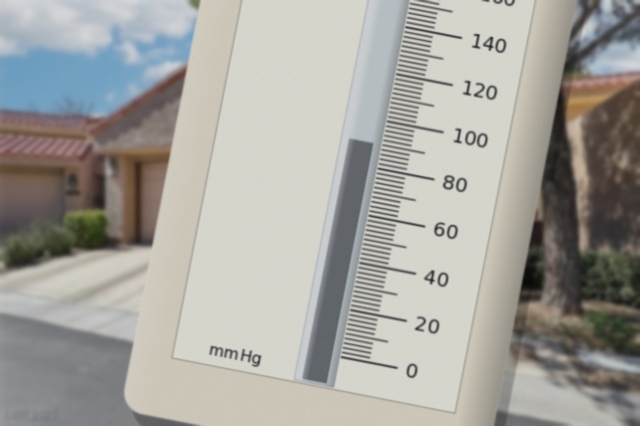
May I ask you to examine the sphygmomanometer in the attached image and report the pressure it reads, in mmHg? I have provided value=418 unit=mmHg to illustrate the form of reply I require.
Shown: value=90 unit=mmHg
